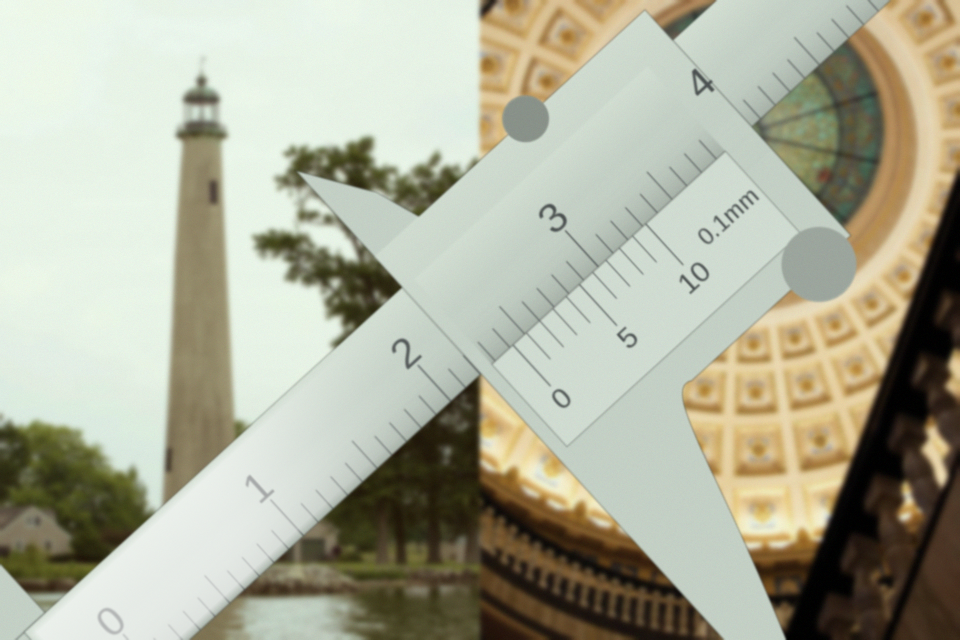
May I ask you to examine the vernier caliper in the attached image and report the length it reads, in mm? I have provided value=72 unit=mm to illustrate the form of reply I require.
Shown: value=24.2 unit=mm
